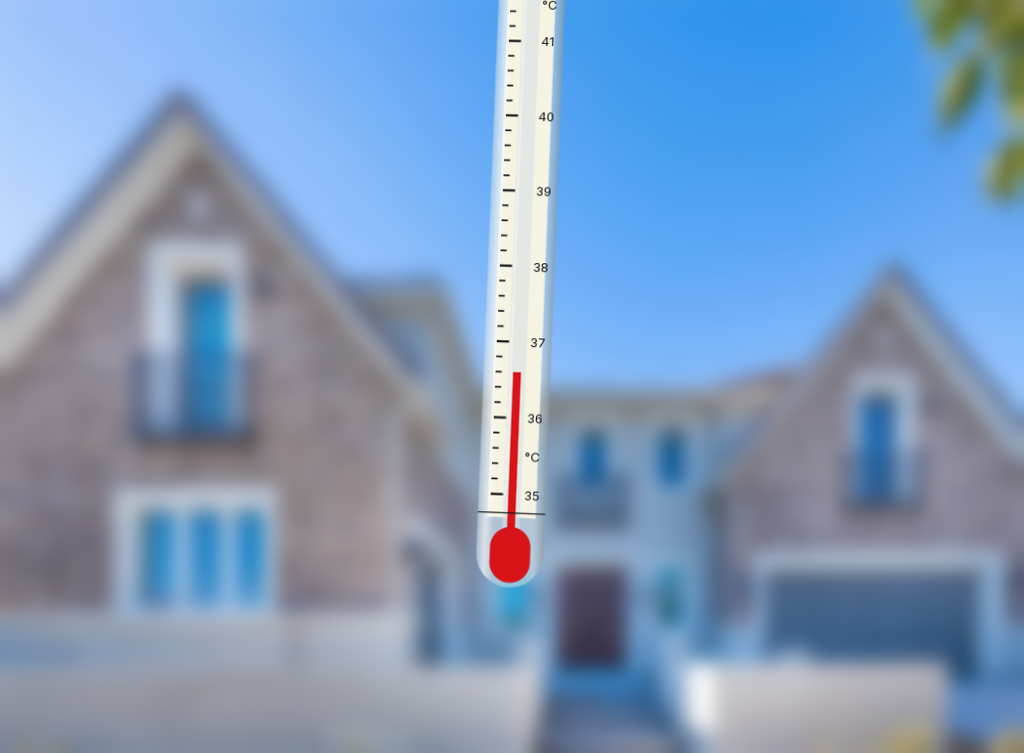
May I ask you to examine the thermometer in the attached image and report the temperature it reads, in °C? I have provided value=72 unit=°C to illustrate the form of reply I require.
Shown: value=36.6 unit=°C
